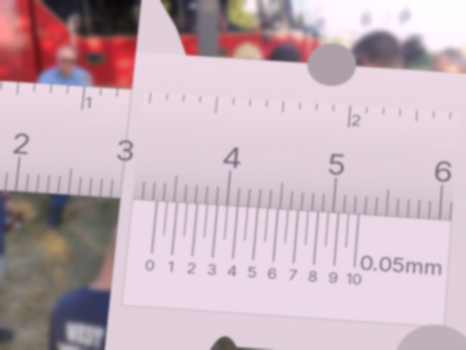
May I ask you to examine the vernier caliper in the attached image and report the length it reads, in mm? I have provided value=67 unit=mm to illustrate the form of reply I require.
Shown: value=33.4 unit=mm
